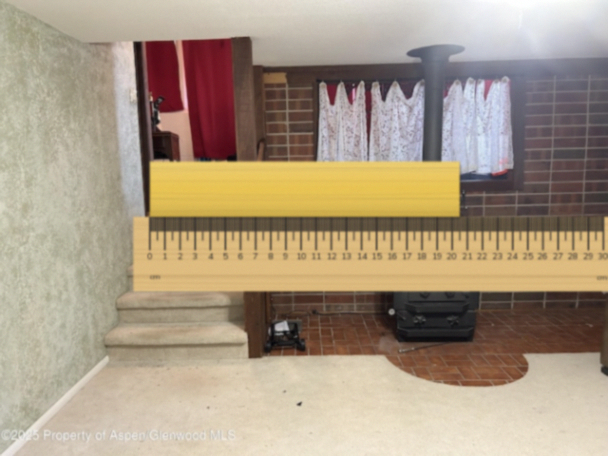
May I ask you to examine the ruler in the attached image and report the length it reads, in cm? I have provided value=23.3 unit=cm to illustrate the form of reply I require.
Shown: value=20.5 unit=cm
